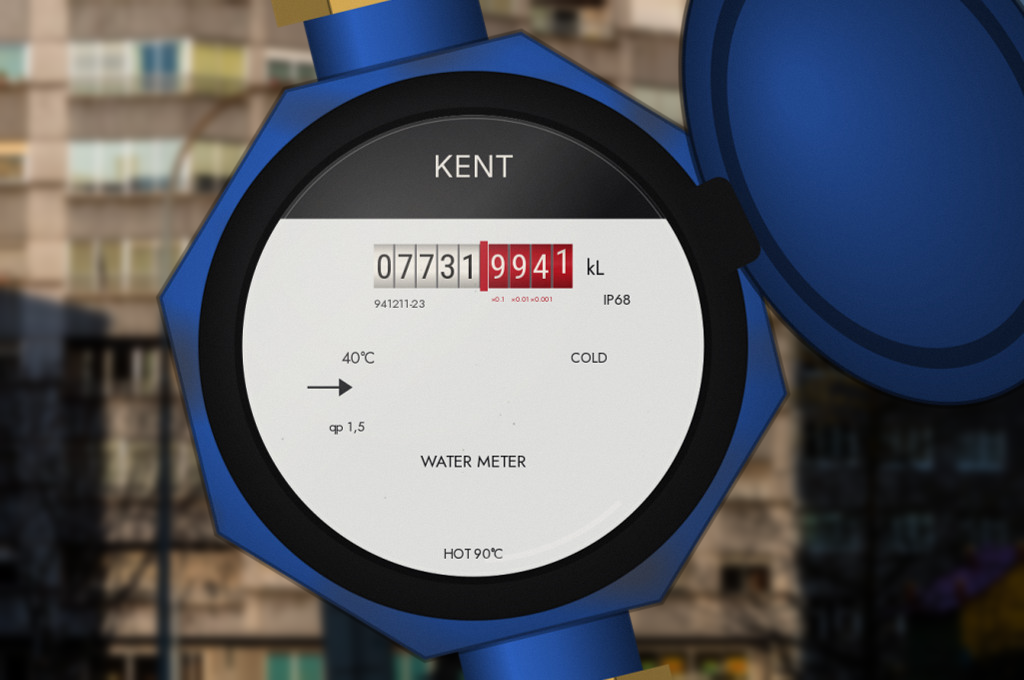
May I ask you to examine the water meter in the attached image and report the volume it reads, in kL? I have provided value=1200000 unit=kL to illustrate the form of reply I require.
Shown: value=7731.9941 unit=kL
